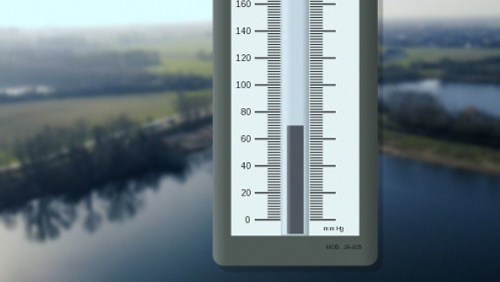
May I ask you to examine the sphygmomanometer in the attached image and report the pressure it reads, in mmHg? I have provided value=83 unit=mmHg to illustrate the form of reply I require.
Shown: value=70 unit=mmHg
